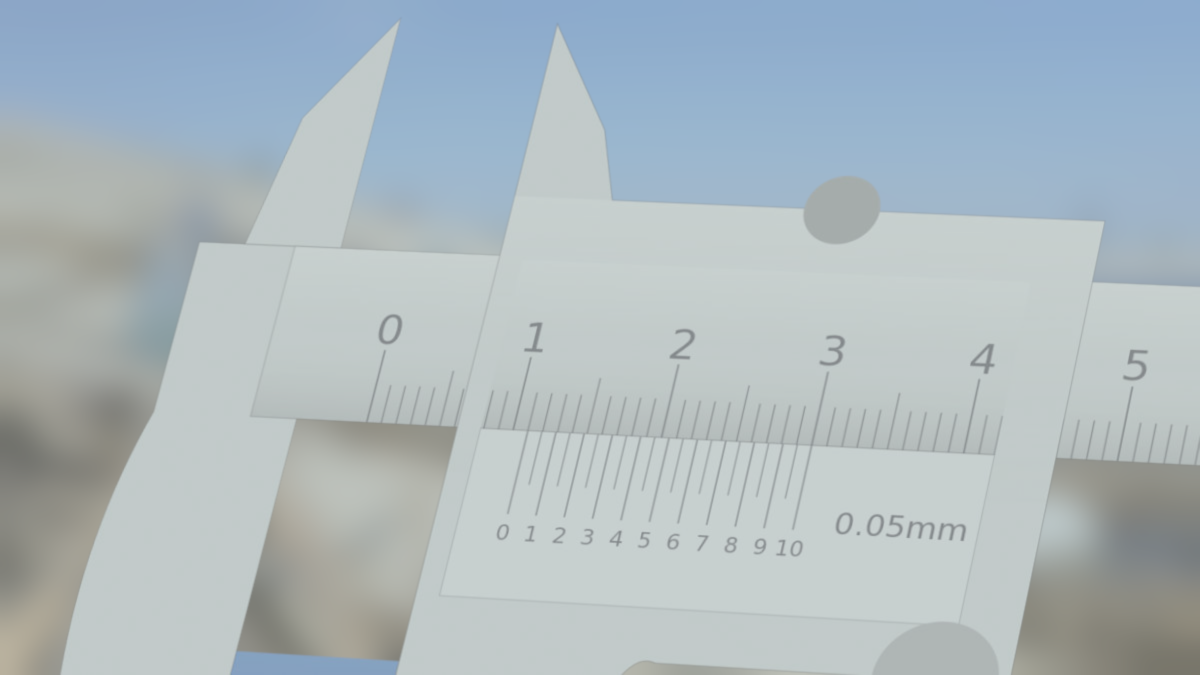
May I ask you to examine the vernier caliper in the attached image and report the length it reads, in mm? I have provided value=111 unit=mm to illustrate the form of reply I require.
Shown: value=11.0 unit=mm
